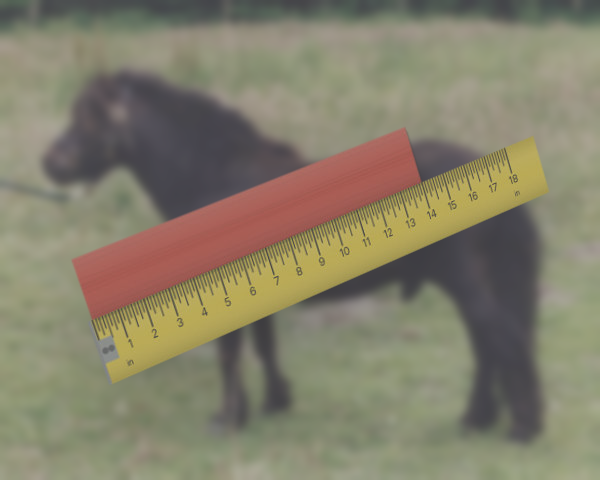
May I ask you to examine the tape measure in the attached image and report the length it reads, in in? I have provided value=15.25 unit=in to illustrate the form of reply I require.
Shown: value=14 unit=in
